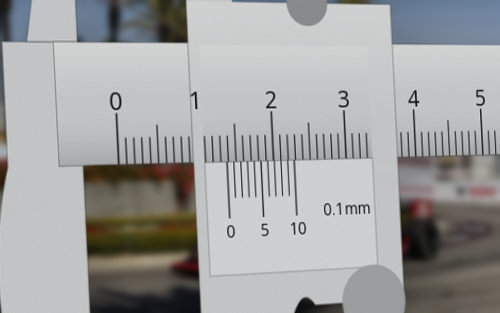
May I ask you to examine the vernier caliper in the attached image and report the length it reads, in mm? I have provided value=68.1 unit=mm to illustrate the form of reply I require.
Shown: value=13.8 unit=mm
